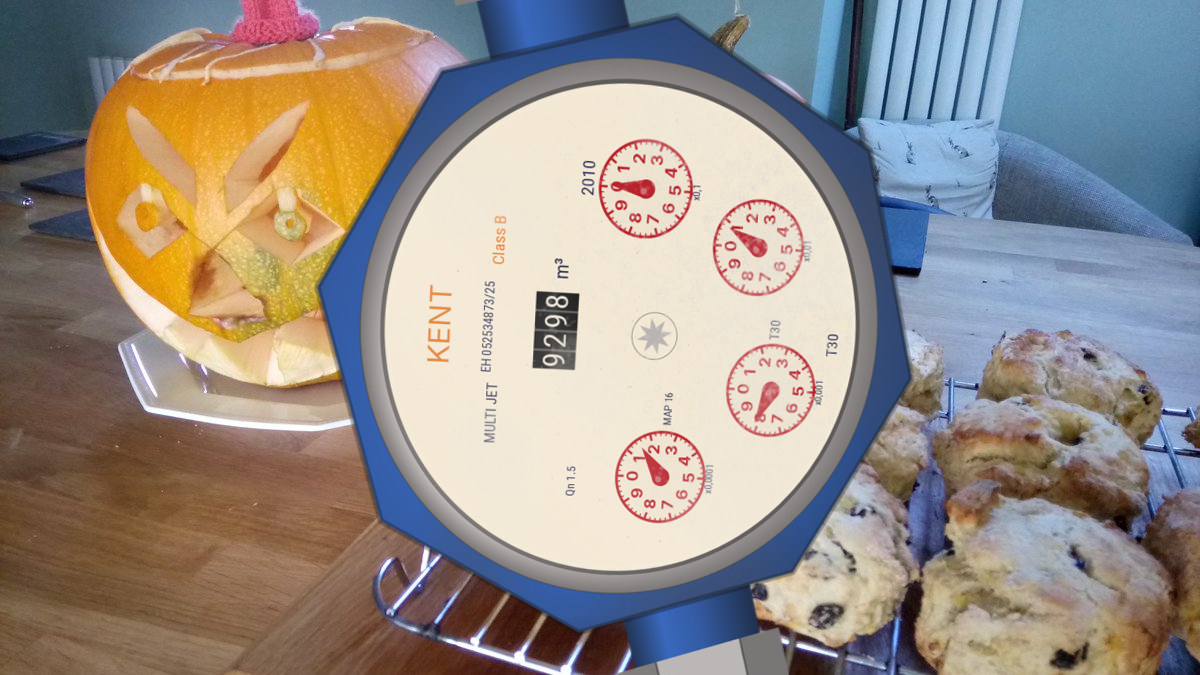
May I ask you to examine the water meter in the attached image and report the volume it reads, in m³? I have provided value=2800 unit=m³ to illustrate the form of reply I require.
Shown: value=9298.0081 unit=m³
